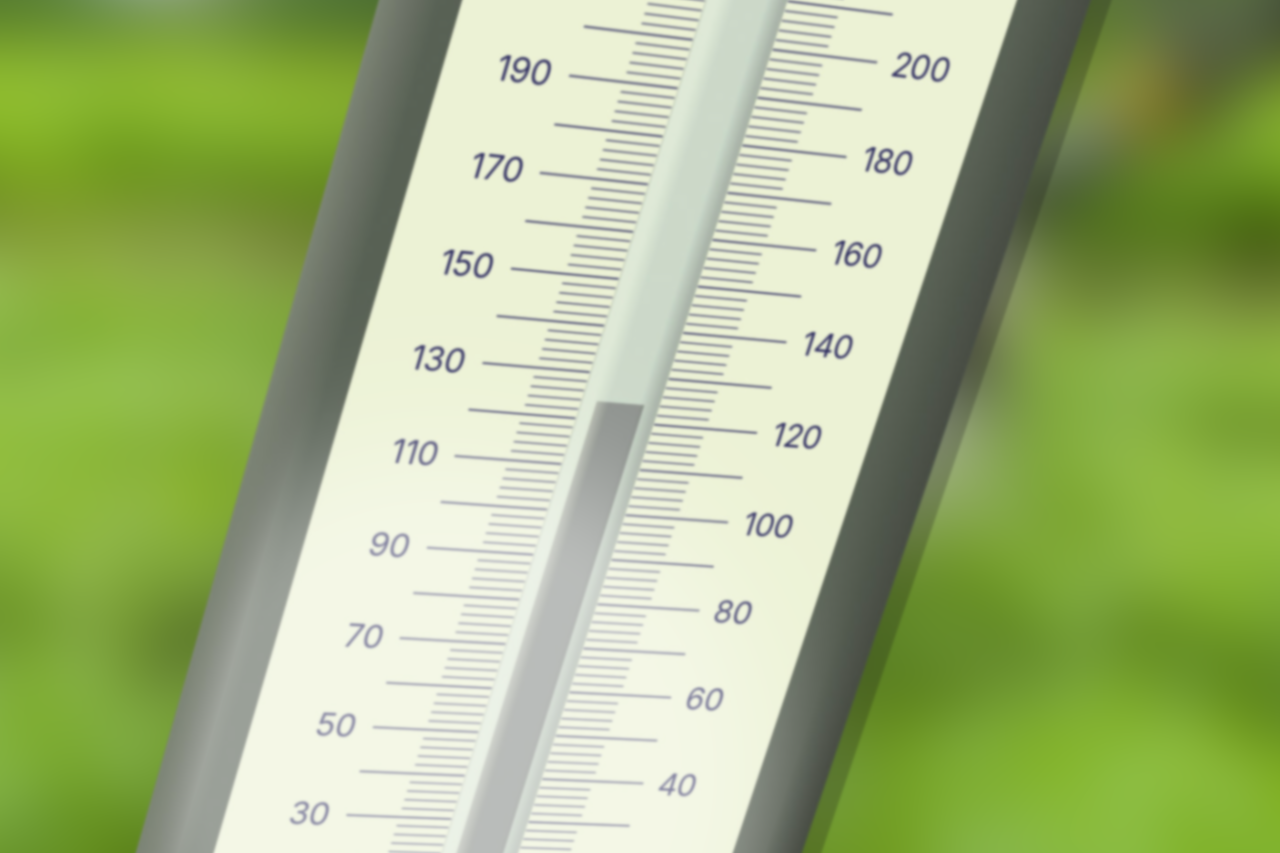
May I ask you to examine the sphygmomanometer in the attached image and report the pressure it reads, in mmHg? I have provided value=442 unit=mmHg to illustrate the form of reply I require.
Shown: value=124 unit=mmHg
